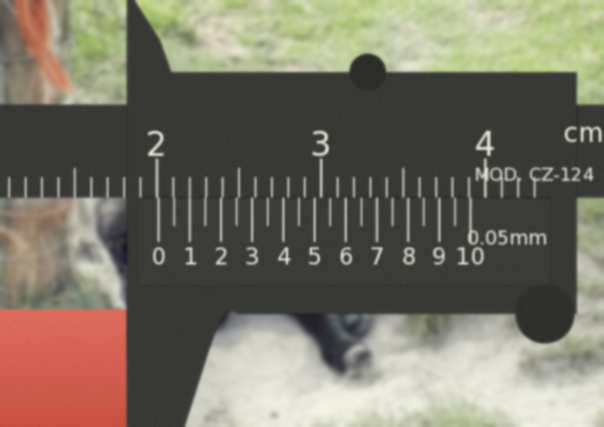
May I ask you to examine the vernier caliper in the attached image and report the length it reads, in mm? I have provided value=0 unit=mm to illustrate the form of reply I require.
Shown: value=20.1 unit=mm
